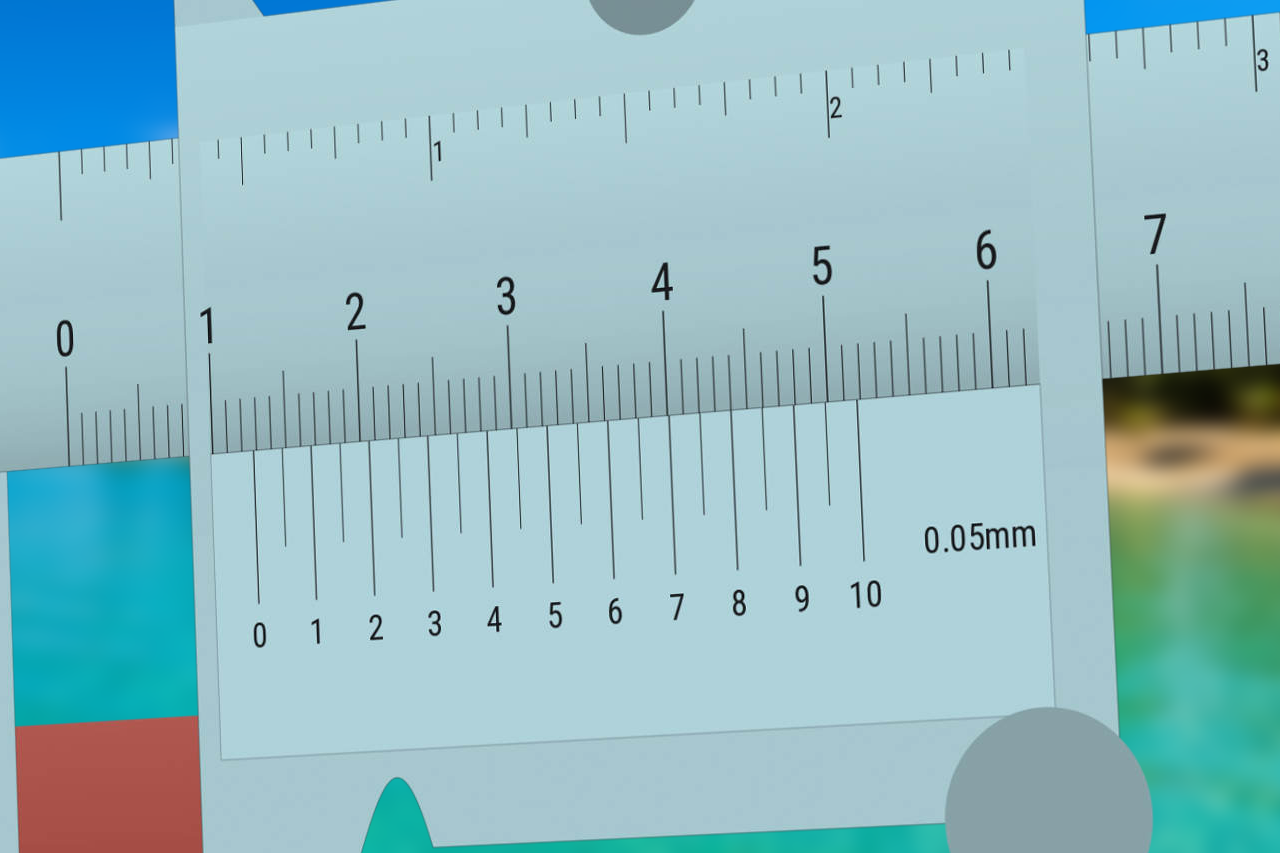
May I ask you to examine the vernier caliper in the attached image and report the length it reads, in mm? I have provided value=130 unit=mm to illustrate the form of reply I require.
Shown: value=12.8 unit=mm
